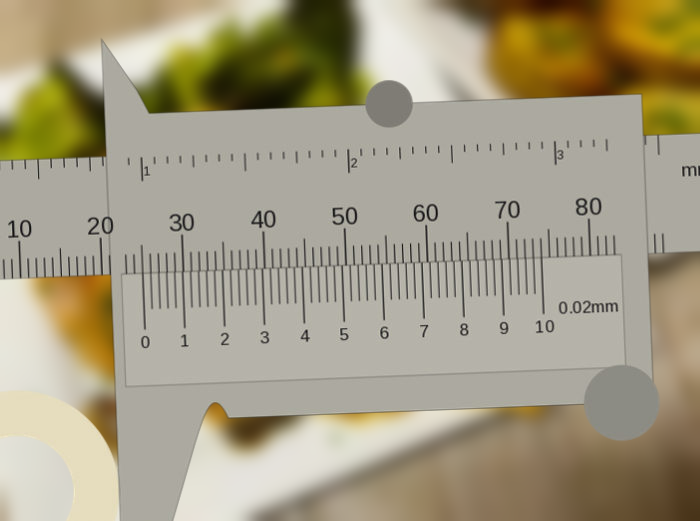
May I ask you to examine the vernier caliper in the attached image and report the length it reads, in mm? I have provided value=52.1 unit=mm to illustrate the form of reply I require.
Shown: value=25.0 unit=mm
